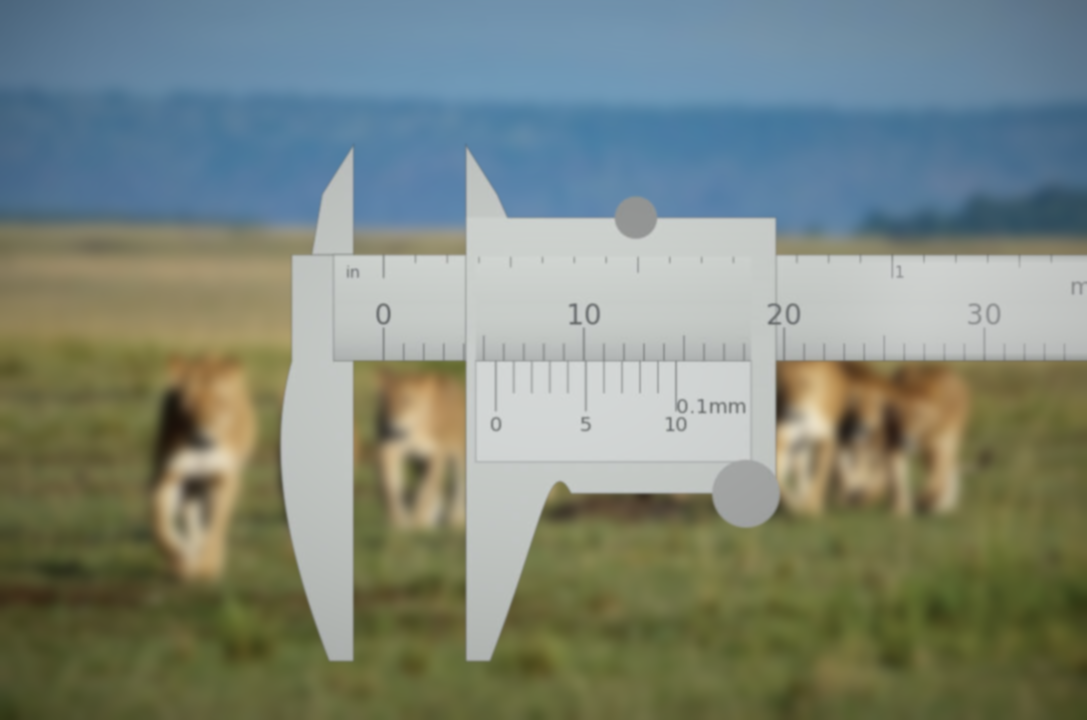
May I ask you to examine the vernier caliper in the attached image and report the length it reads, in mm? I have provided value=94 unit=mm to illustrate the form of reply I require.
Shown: value=5.6 unit=mm
